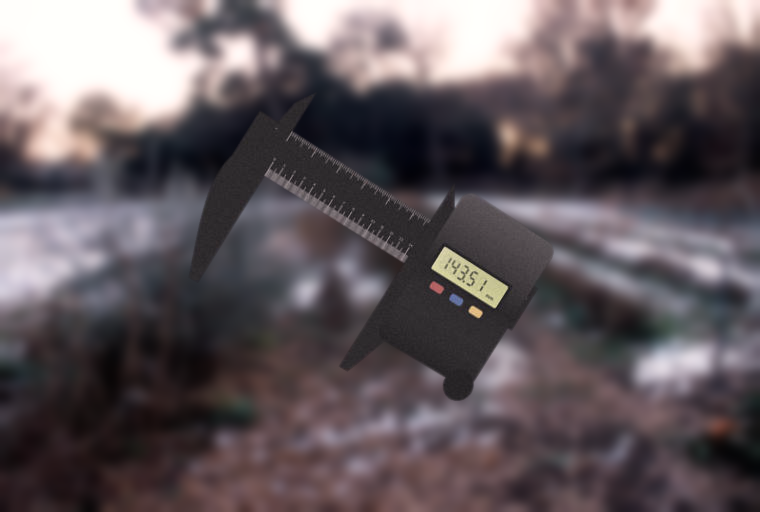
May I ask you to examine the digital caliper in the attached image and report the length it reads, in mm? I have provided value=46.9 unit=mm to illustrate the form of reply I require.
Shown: value=143.51 unit=mm
